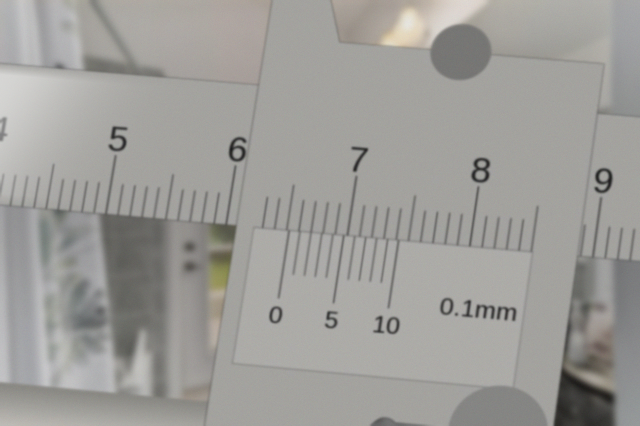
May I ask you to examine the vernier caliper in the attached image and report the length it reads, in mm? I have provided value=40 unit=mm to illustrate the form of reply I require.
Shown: value=65.2 unit=mm
